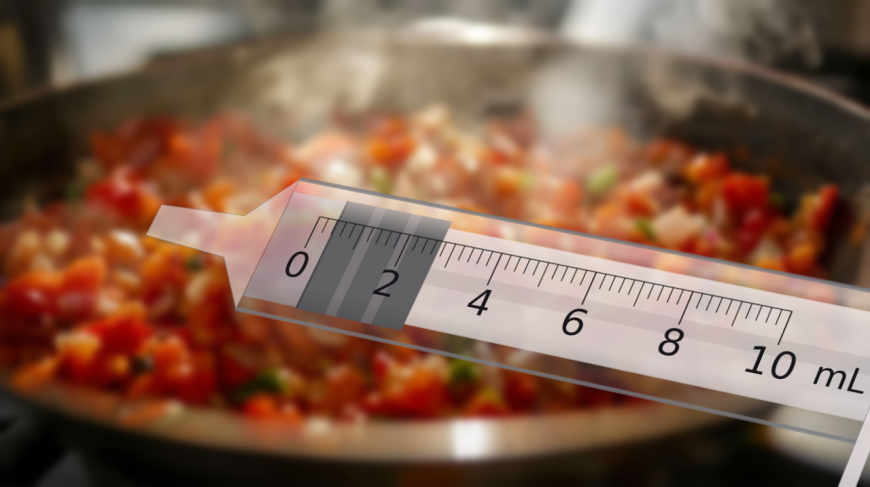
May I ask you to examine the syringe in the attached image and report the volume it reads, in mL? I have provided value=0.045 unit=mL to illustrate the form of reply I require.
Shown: value=0.4 unit=mL
